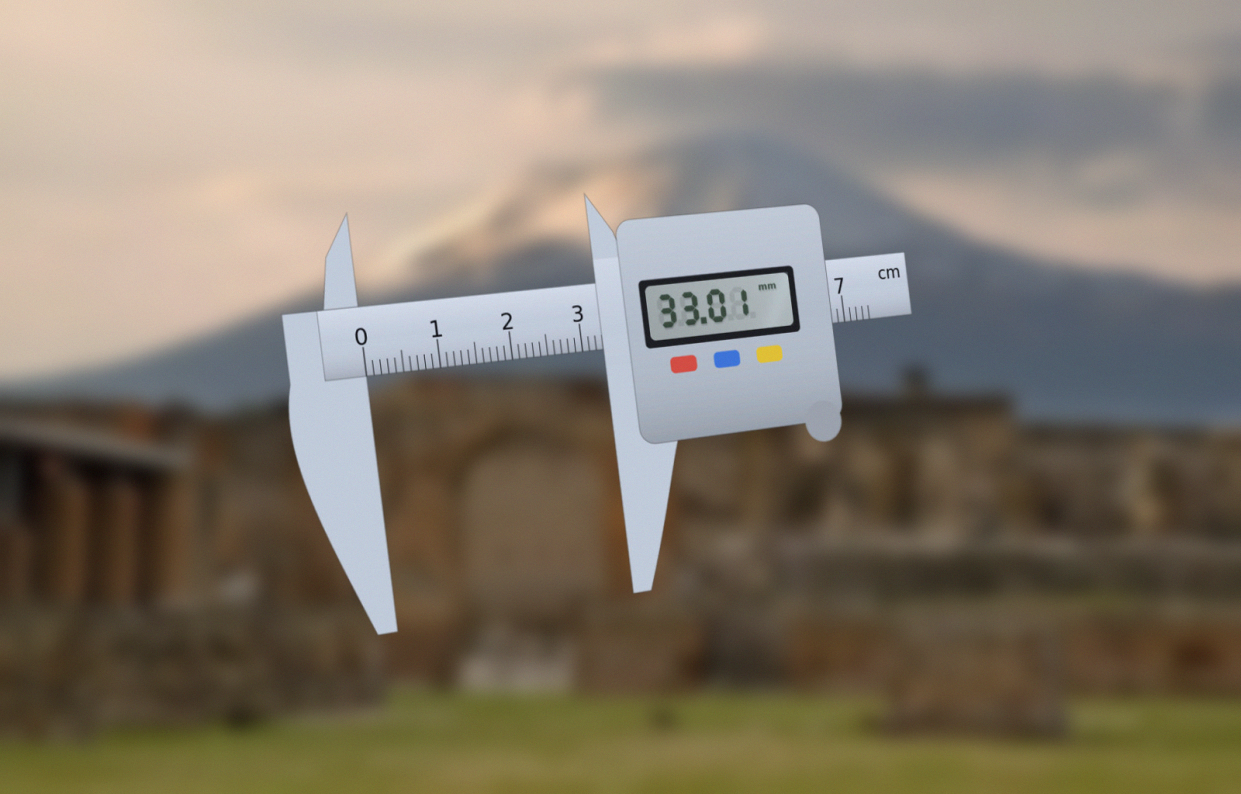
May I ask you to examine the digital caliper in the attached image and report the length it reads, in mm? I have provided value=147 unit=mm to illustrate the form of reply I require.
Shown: value=33.01 unit=mm
